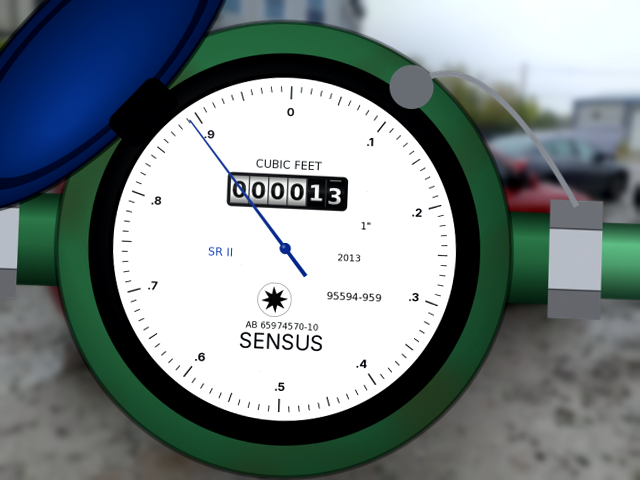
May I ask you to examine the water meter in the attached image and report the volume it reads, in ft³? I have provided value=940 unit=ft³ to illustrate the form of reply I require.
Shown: value=12.89 unit=ft³
